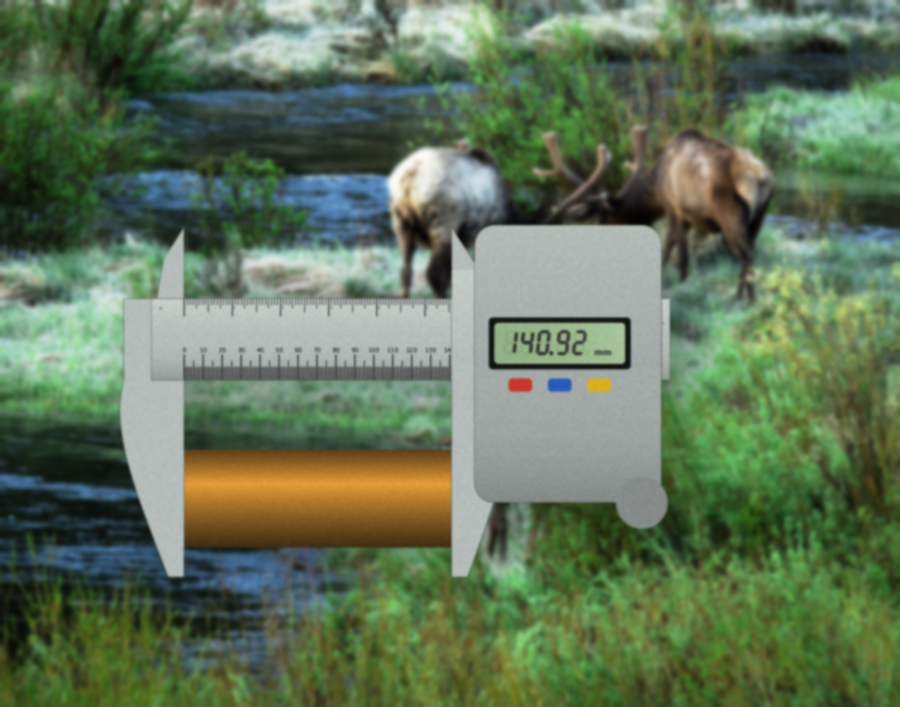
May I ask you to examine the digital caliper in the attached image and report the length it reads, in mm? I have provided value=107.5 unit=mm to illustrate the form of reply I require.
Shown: value=140.92 unit=mm
